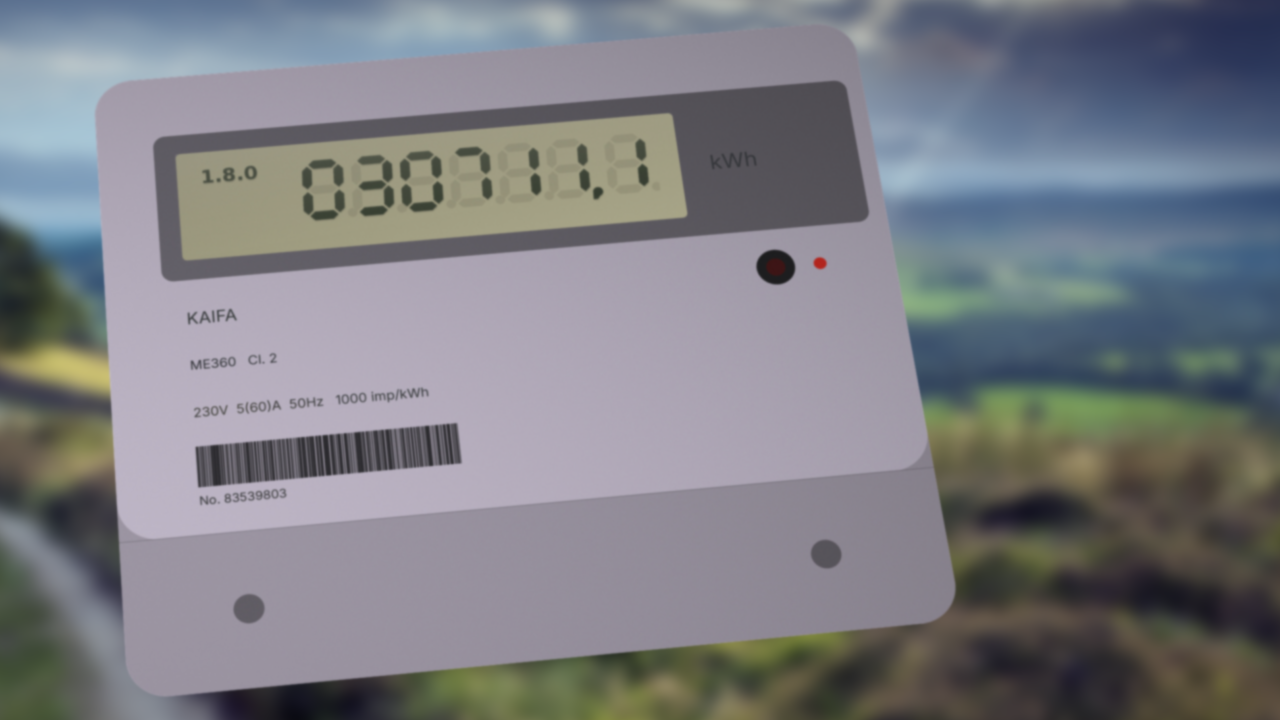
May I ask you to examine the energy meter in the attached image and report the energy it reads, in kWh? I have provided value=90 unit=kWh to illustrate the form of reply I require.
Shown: value=30711.1 unit=kWh
